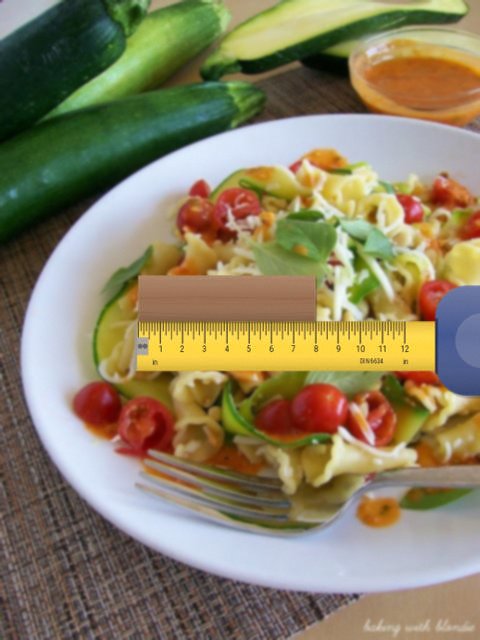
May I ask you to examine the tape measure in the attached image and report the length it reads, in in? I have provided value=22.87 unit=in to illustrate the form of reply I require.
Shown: value=8 unit=in
